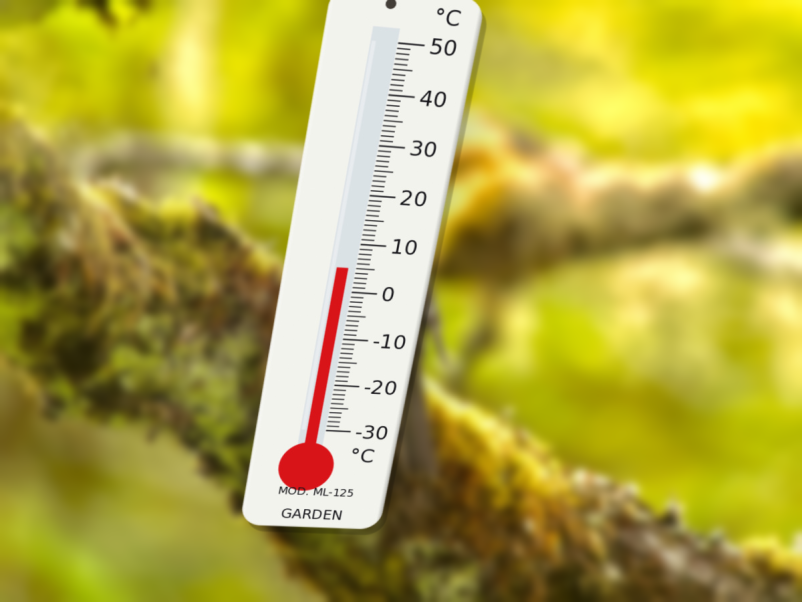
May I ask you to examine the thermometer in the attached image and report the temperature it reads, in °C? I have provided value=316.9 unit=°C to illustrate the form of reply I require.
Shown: value=5 unit=°C
